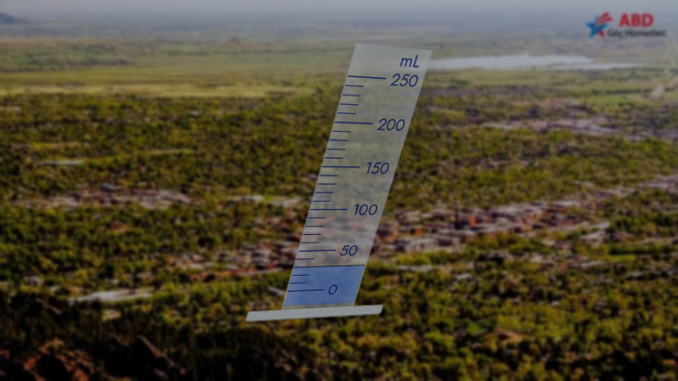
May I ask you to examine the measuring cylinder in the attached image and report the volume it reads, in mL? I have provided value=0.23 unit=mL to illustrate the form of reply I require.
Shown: value=30 unit=mL
